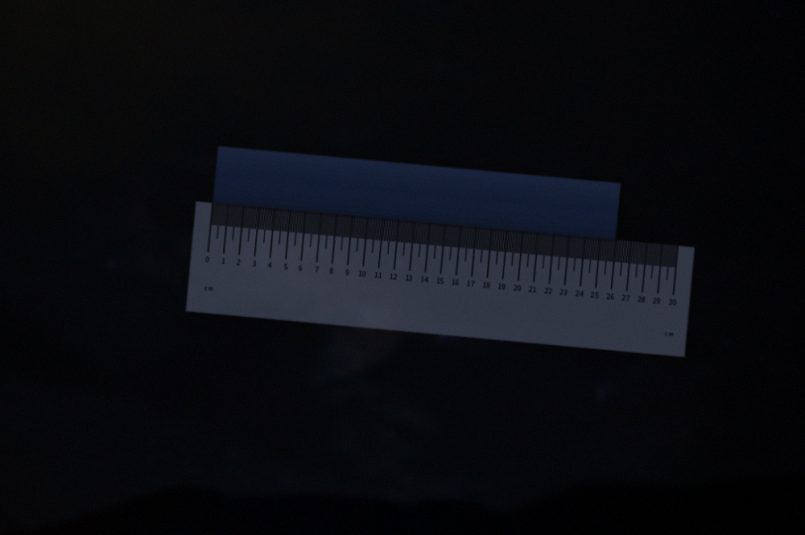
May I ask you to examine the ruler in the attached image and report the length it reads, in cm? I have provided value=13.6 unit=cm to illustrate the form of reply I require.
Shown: value=26 unit=cm
